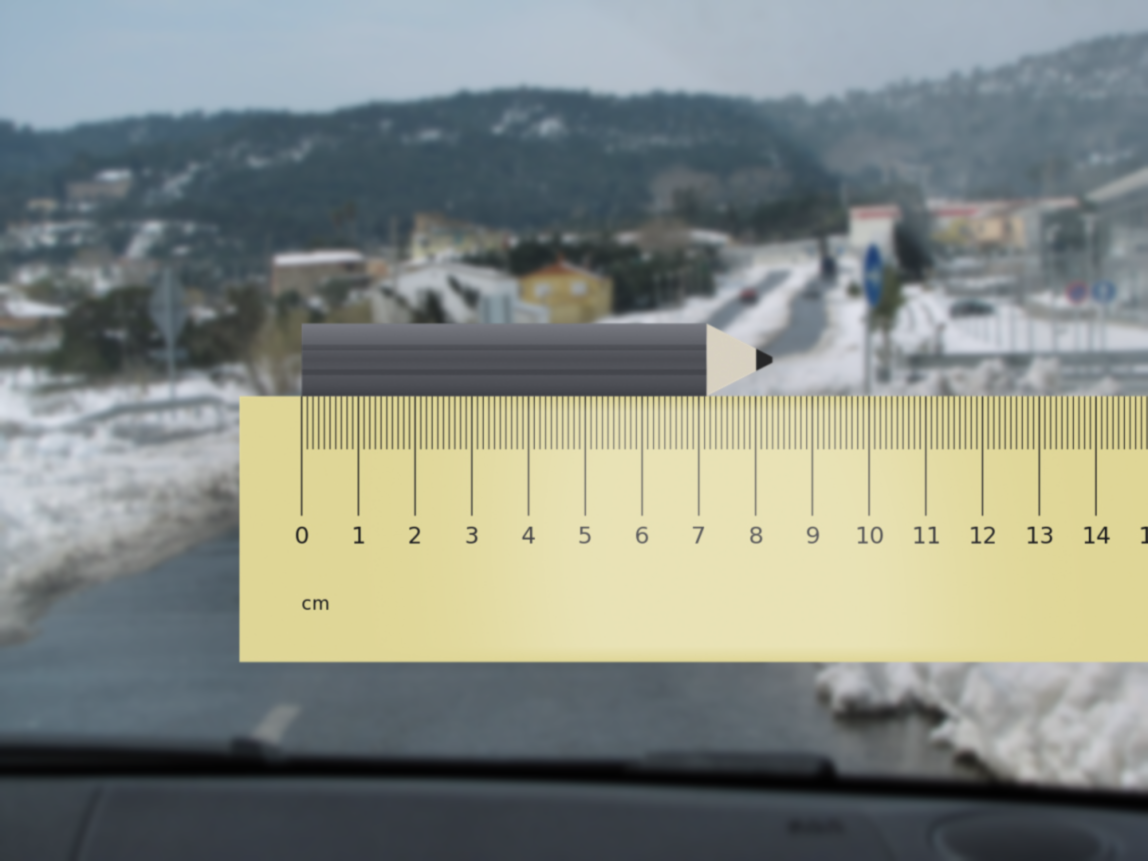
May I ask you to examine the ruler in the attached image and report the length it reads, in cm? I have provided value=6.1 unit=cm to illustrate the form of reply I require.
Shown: value=8.3 unit=cm
